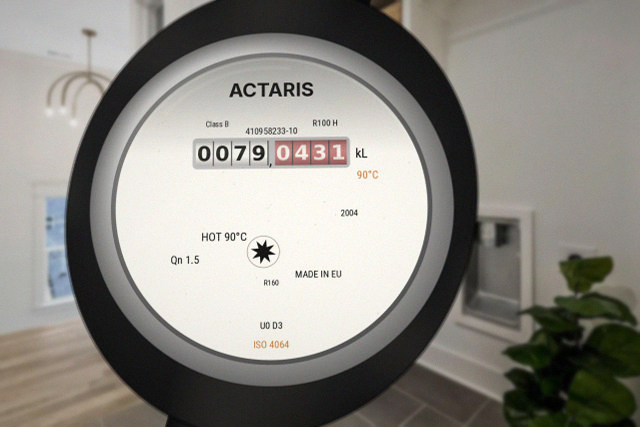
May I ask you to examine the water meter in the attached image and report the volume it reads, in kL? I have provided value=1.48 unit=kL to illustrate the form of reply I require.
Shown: value=79.0431 unit=kL
